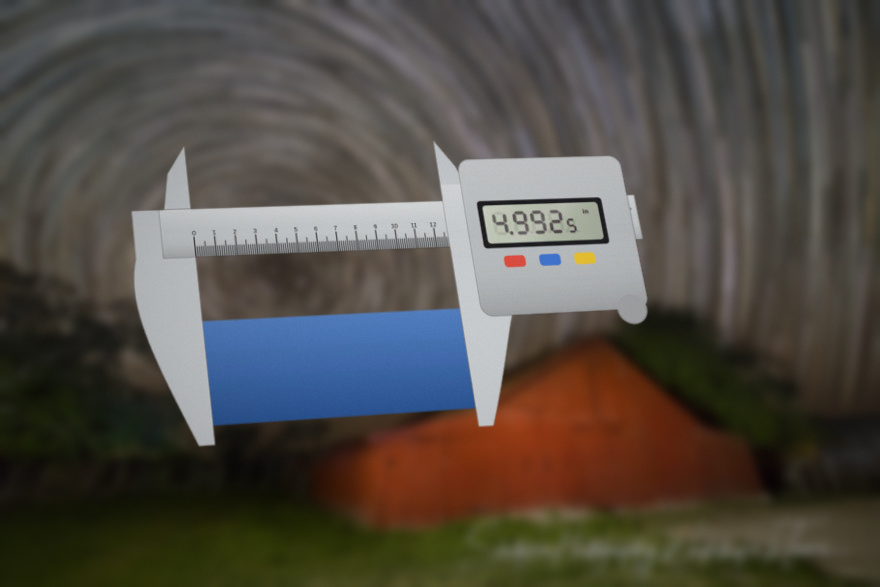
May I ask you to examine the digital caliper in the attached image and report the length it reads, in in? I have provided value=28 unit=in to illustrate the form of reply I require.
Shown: value=4.9925 unit=in
